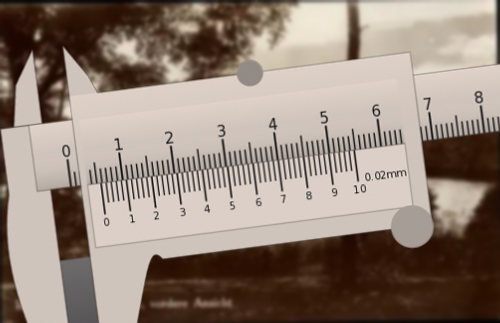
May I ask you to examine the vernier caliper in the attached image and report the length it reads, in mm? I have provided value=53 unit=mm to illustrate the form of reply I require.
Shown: value=5.8 unit=mm
